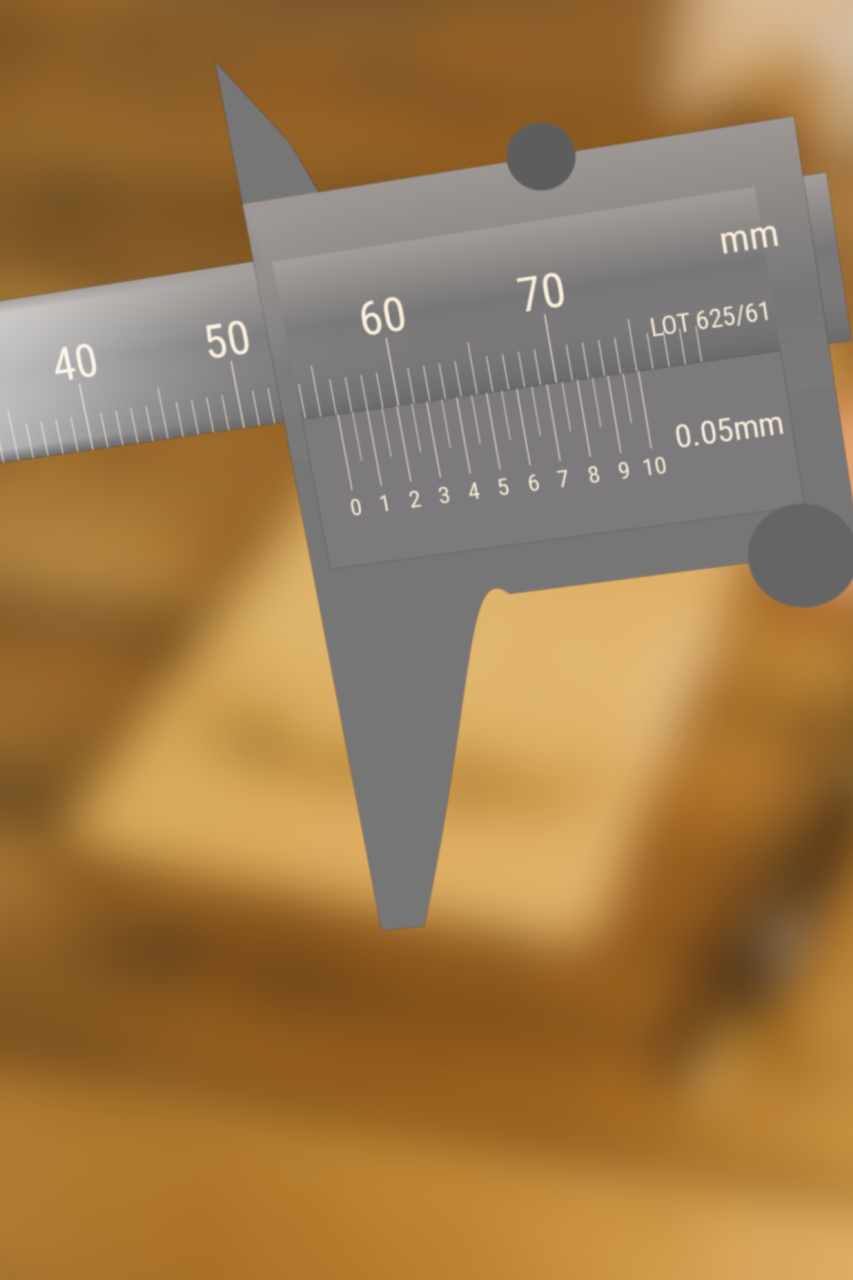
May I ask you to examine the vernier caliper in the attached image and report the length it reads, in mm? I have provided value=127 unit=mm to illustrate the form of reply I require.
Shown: value=56.1 unit=mm
